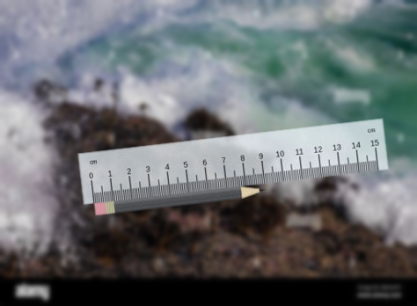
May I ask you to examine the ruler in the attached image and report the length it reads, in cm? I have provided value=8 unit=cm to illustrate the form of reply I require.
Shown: value=9 unit=cm
